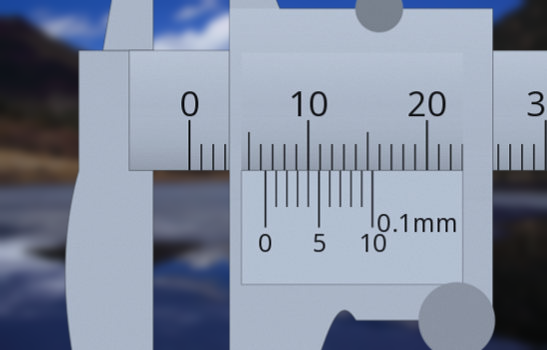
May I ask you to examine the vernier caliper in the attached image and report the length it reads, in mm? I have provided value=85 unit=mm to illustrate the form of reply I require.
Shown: value=6.4 unit=mm
